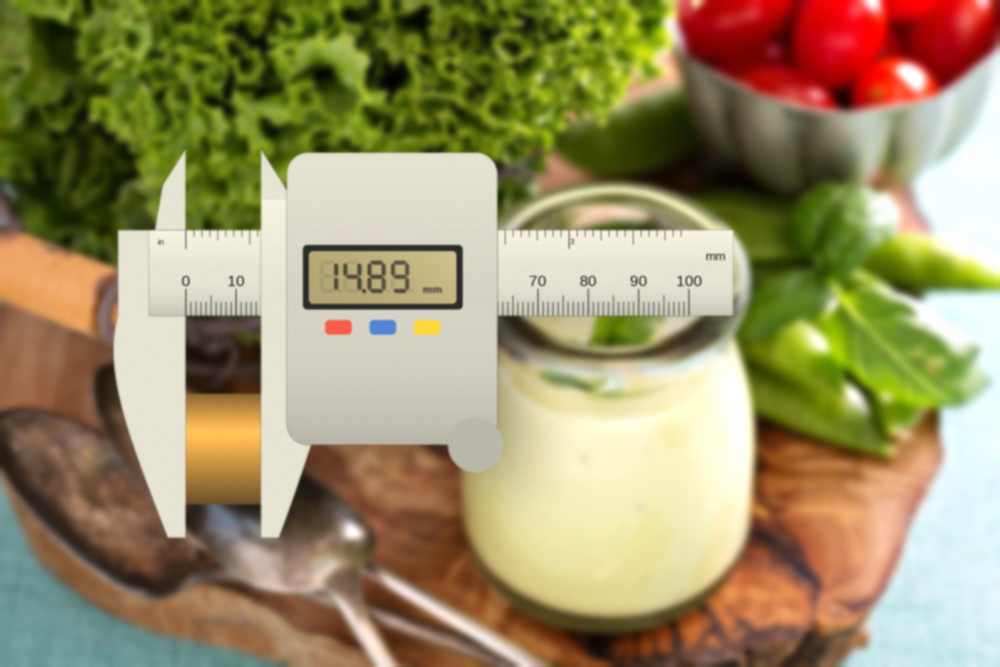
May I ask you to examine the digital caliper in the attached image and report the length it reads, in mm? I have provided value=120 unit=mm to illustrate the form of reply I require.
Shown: value=14.89 unit=mm
